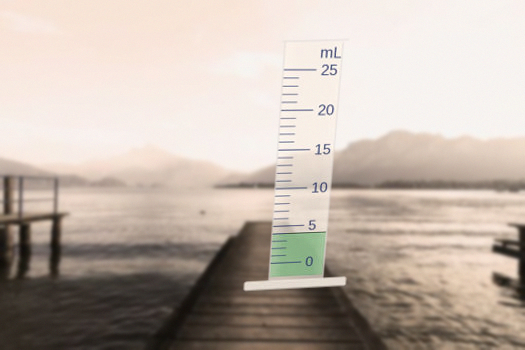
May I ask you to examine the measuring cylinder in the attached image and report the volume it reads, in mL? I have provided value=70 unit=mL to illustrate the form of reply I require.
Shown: value=4 unit=mL
